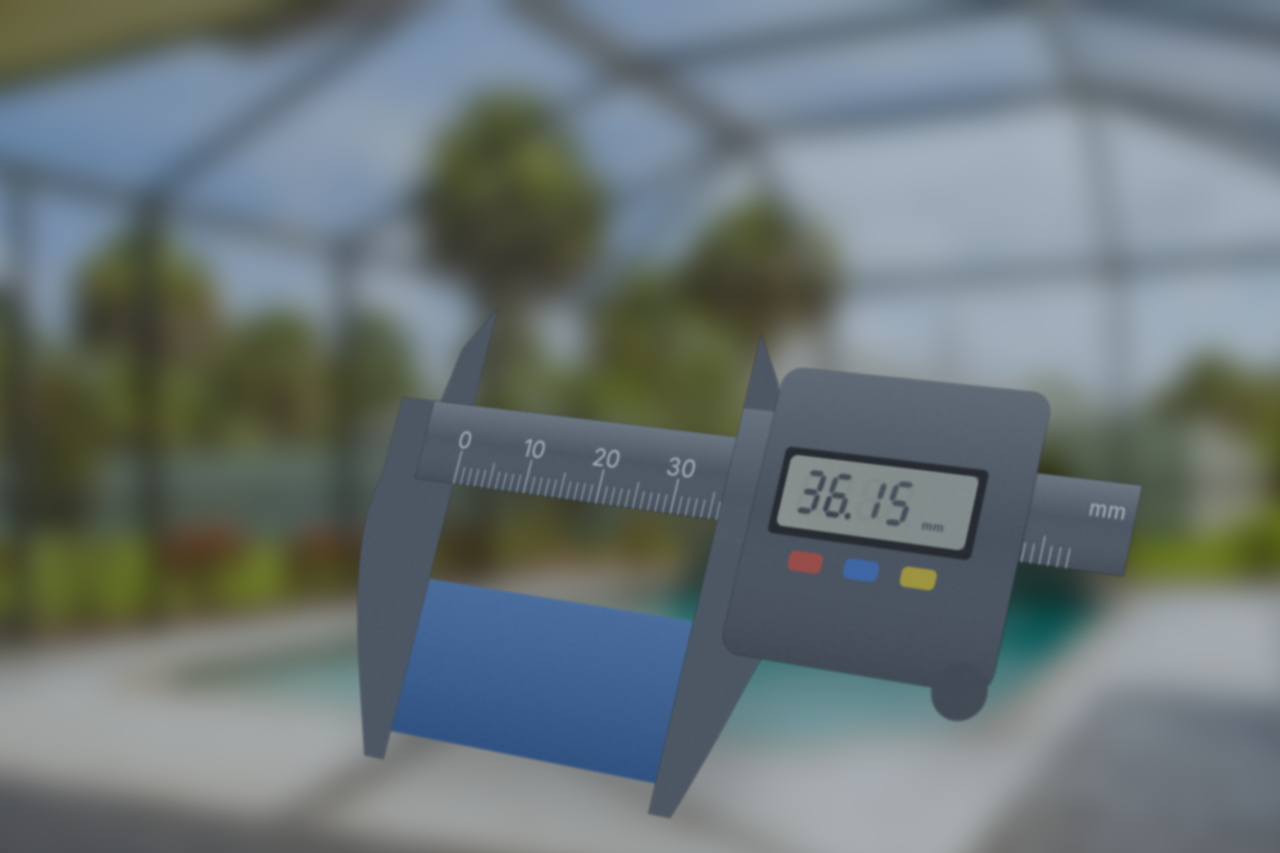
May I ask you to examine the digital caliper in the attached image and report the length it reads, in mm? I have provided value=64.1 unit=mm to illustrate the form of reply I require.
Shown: value=36.15 unit=mm
